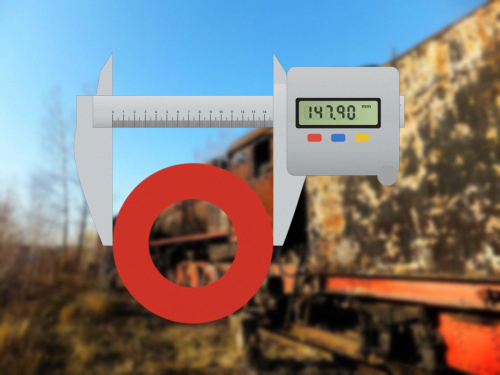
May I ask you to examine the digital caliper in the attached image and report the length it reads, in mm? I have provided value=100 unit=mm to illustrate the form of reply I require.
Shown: value=147.90 unit=mm
